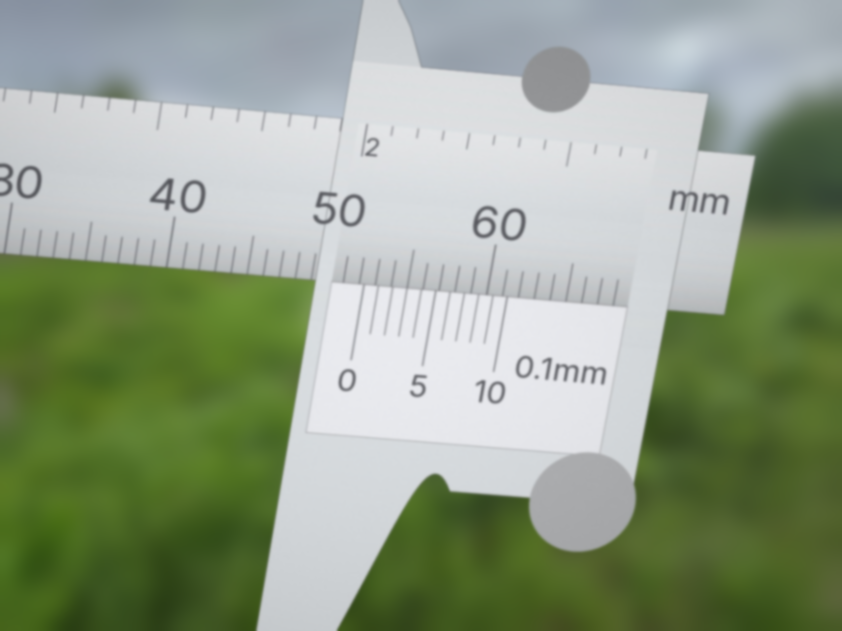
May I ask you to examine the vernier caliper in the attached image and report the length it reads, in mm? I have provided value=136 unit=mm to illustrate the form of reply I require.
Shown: value=52.3 unit=mm
